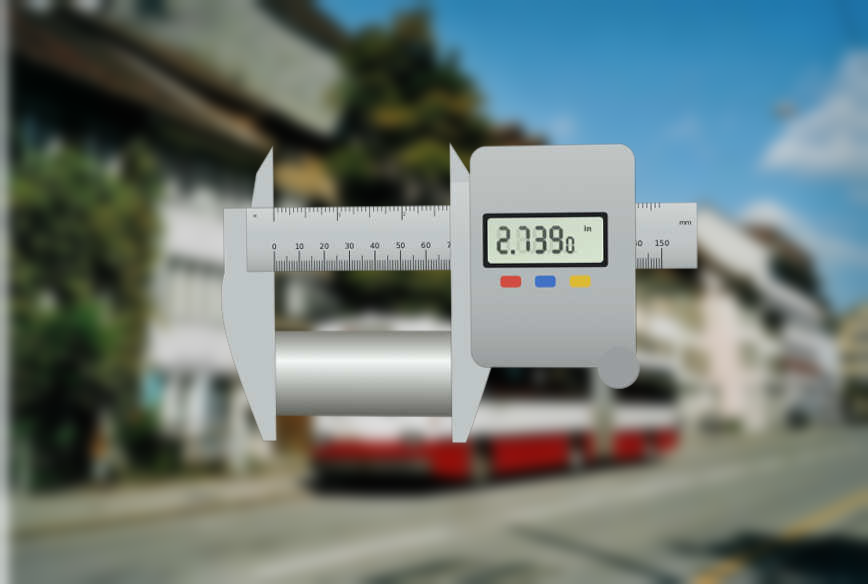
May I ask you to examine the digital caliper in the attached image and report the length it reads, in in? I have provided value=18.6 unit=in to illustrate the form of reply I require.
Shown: value=2.7390 unit=in
